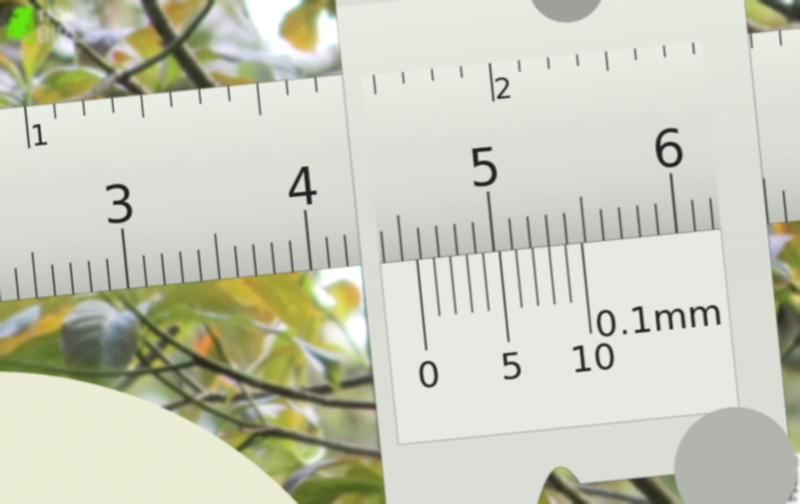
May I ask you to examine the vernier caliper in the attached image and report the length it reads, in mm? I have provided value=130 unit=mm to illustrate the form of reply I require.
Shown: value=45.8 unit=mm
